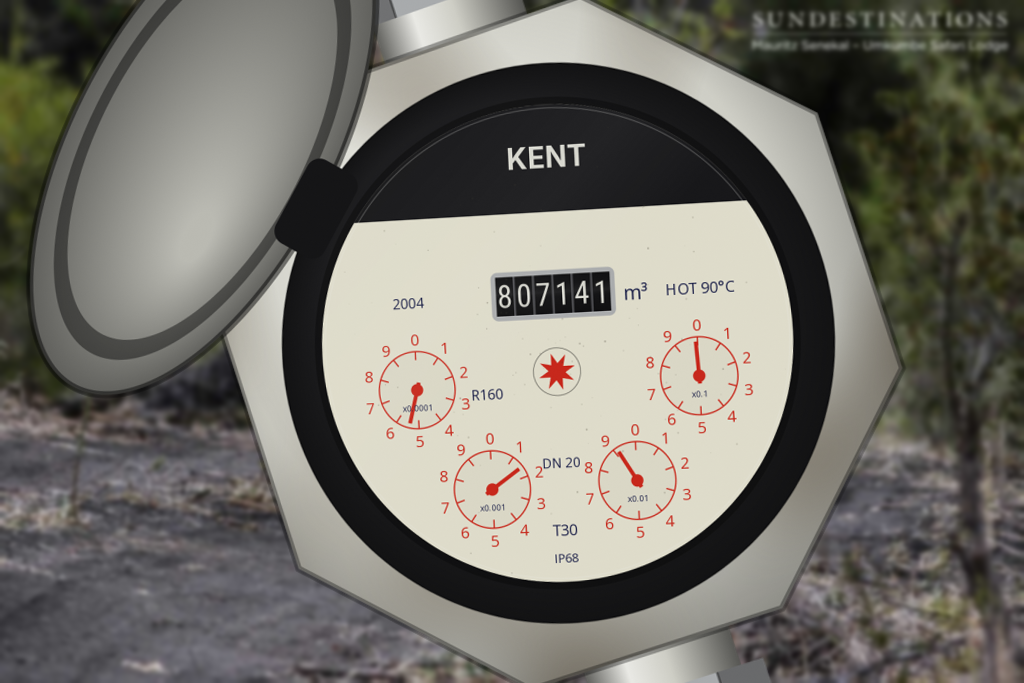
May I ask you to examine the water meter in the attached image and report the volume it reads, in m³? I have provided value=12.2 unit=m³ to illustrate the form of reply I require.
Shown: value=807140.9915 unit=m³
